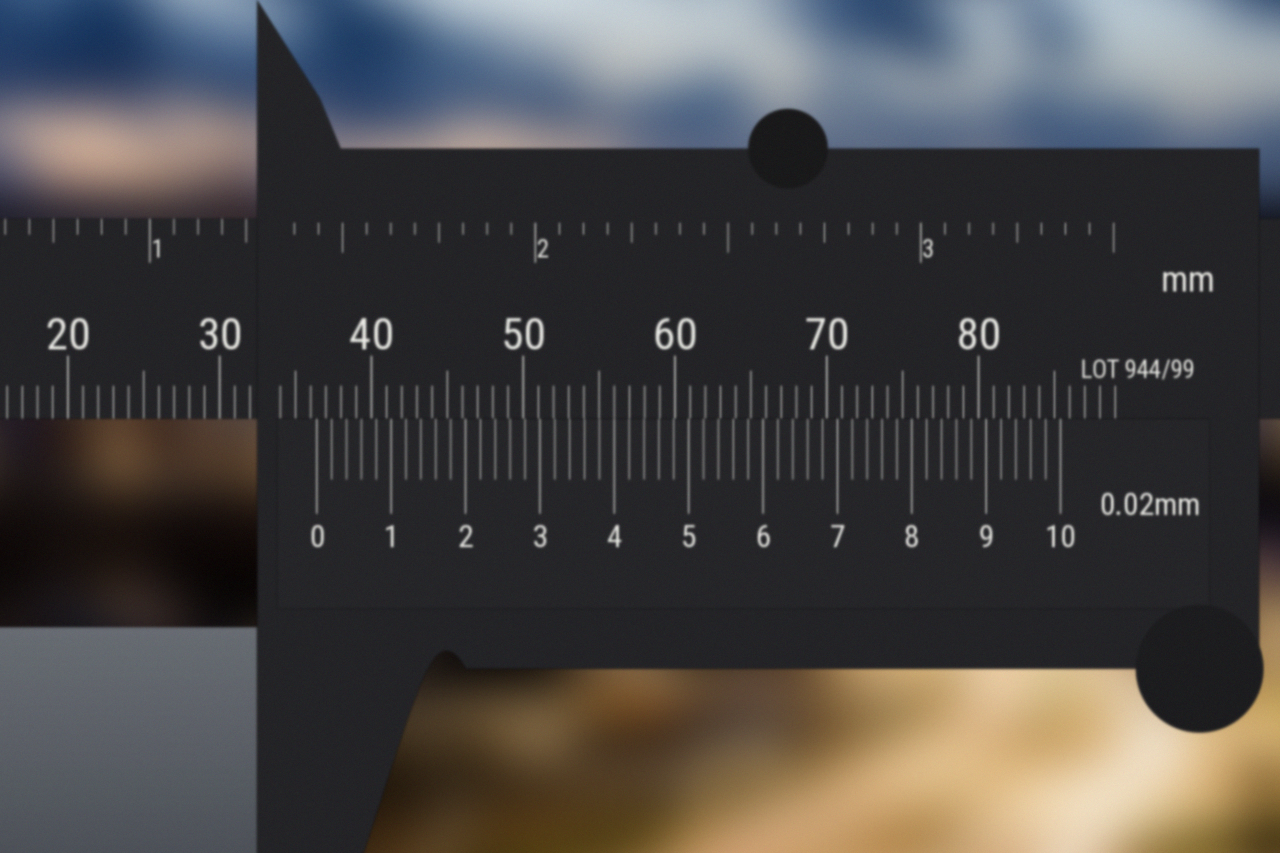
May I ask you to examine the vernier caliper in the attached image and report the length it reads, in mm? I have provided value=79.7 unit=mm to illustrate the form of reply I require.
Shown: value=36.4 unit=mm
